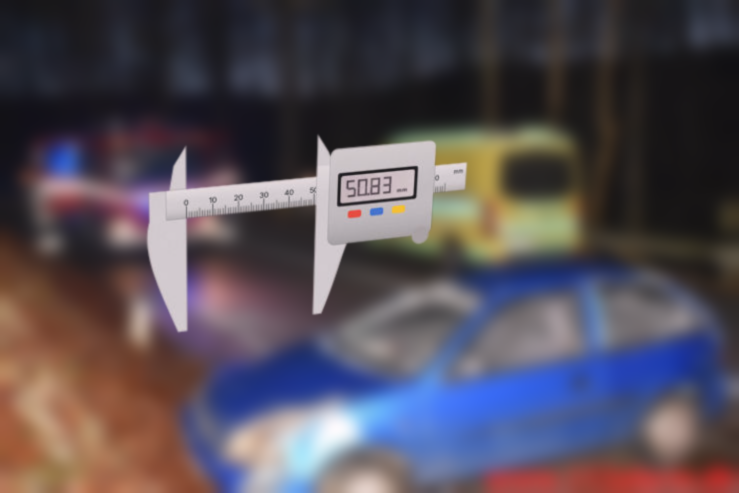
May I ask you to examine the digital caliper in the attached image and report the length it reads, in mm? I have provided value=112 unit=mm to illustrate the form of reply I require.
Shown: value=50.83 unit=mm
